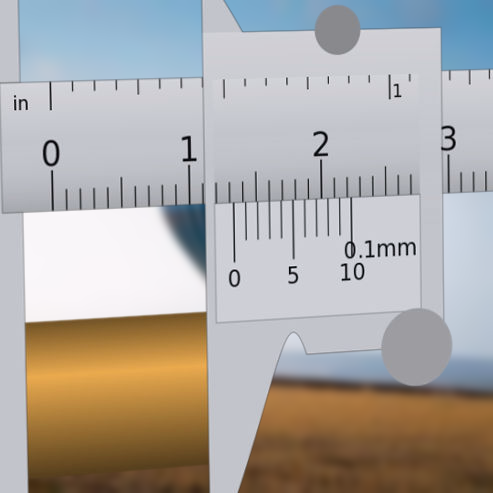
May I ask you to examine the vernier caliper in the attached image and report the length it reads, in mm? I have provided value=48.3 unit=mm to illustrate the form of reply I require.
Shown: value=13.3 unit=mm
